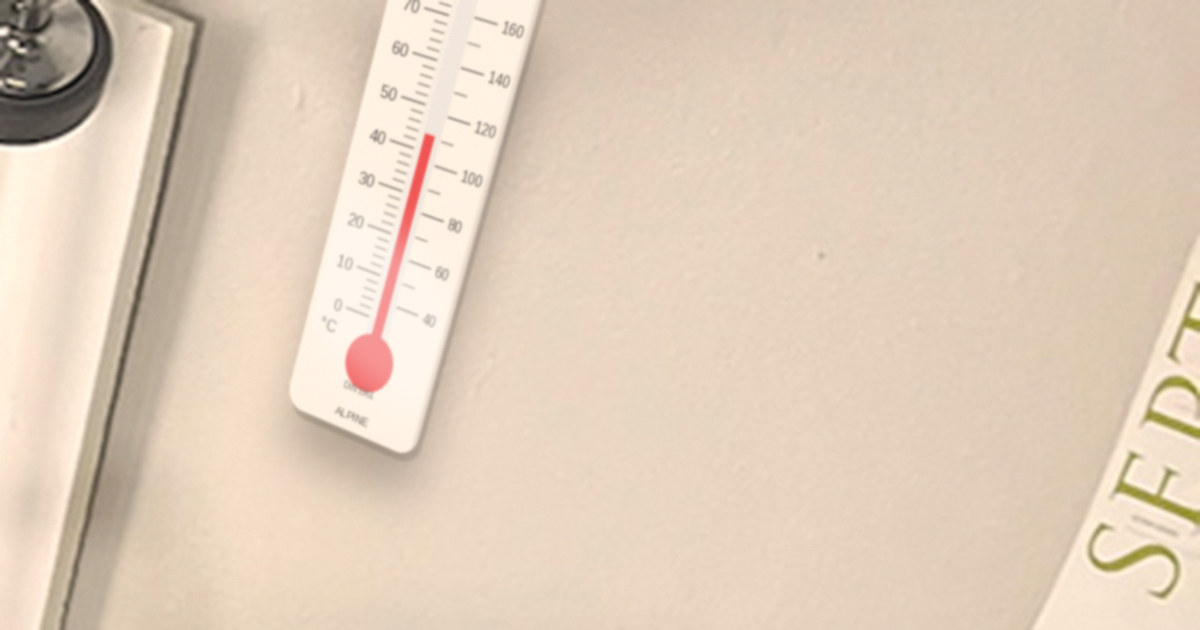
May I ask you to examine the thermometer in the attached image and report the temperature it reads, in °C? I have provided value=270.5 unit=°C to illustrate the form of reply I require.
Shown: value=44 unit=°C
